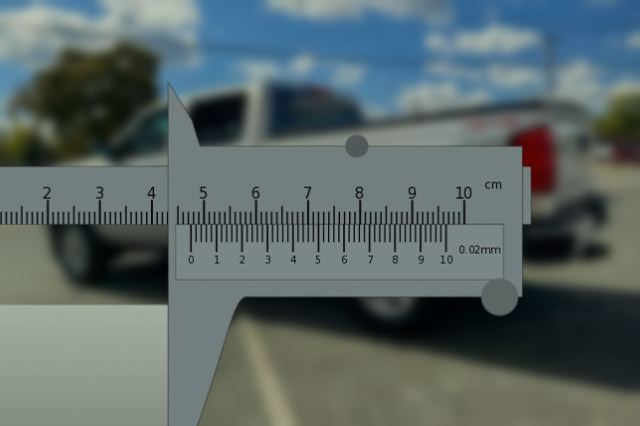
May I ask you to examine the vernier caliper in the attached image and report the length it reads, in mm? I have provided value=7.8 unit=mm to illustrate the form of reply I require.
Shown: value=47.5 unit=mm
